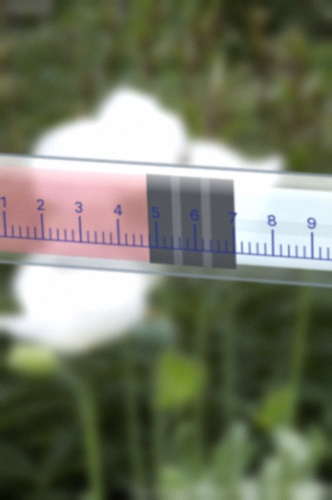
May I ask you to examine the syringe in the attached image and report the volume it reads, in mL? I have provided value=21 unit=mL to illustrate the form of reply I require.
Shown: value=4.8 unit=mL
